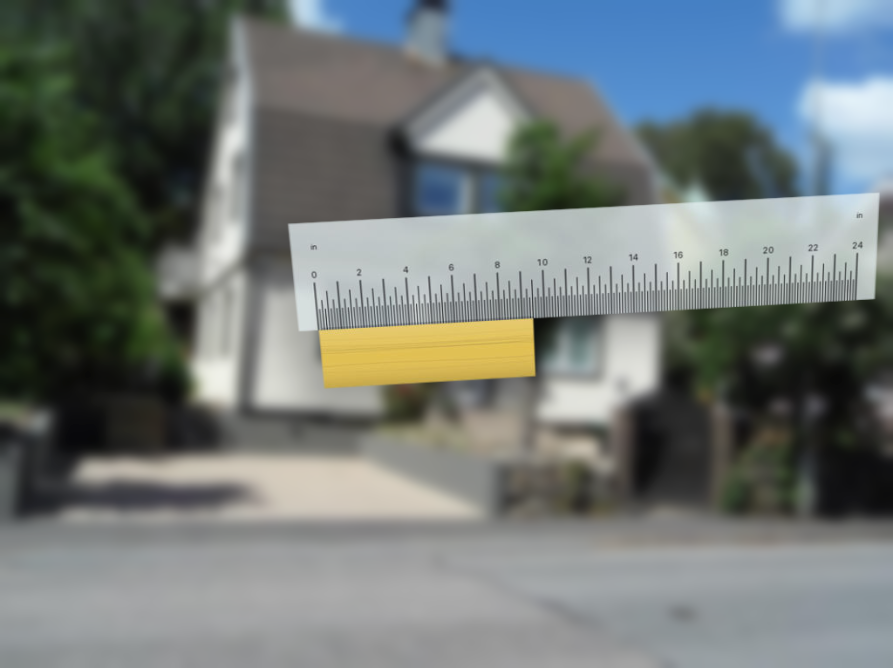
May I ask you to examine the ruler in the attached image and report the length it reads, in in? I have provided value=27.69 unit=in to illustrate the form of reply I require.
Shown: value=9.5 unit=in
